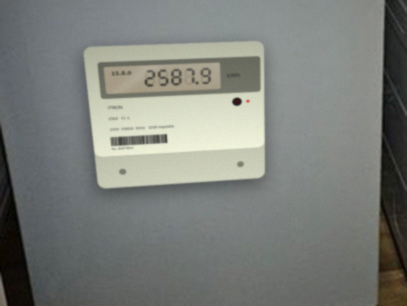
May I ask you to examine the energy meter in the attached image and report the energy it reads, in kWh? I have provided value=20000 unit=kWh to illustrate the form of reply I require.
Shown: value=2587.9 unit=kWh
